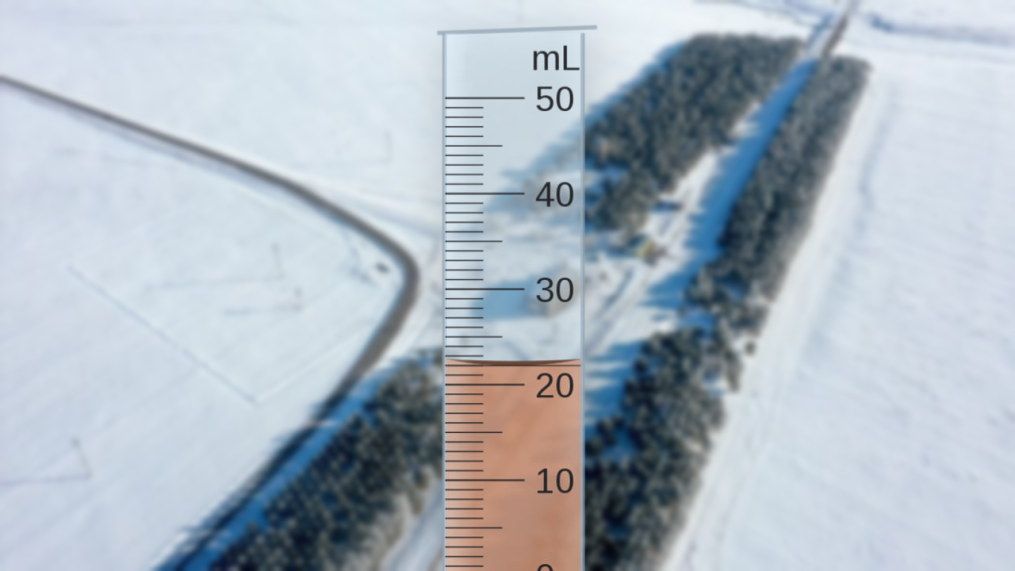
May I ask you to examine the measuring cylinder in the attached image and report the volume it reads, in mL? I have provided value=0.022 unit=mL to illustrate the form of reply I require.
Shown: value=22 unit=mL
